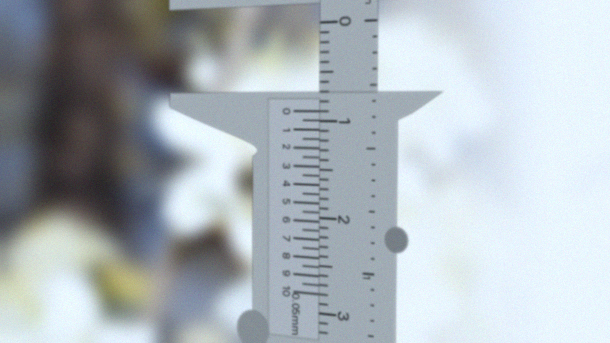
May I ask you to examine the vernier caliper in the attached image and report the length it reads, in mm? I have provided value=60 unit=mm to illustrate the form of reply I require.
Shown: value=9.0 unit=mm
